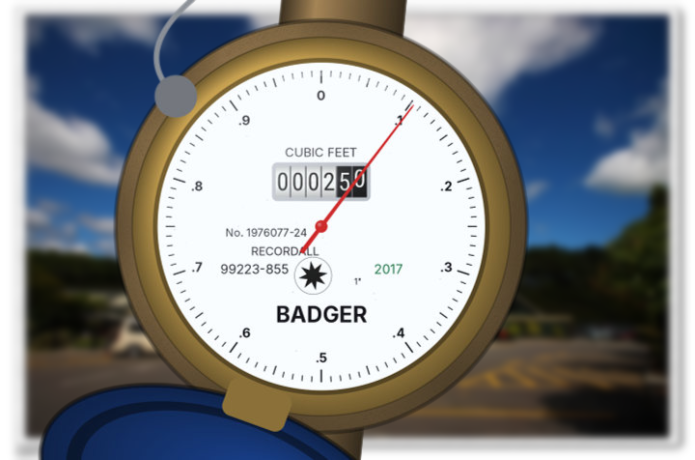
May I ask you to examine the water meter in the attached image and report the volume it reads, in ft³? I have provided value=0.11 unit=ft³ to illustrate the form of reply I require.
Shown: value=250.10 unit=ft³
